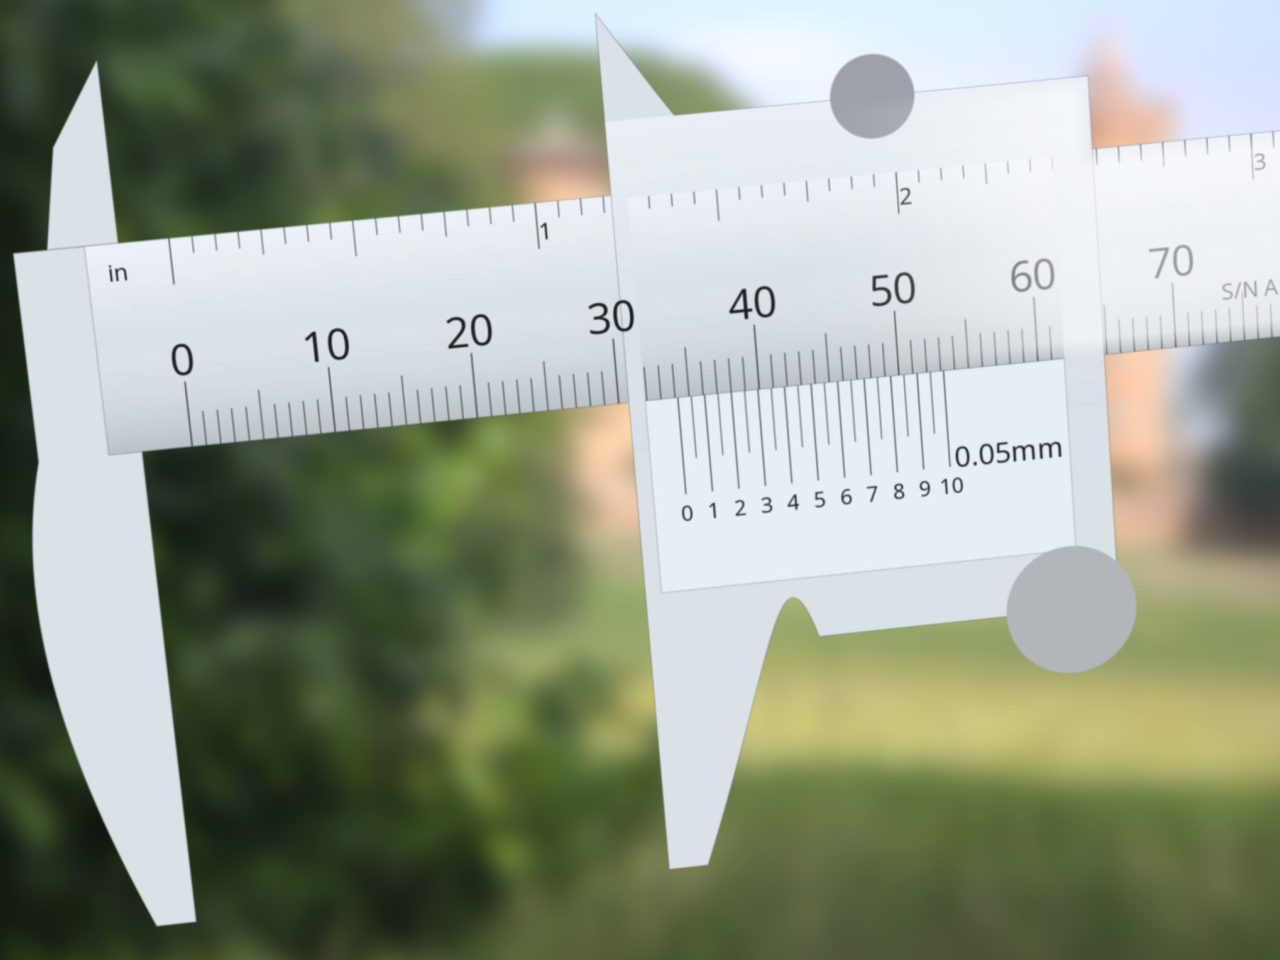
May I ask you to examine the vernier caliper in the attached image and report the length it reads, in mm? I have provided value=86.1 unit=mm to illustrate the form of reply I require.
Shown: value=34.2 unit=mm
